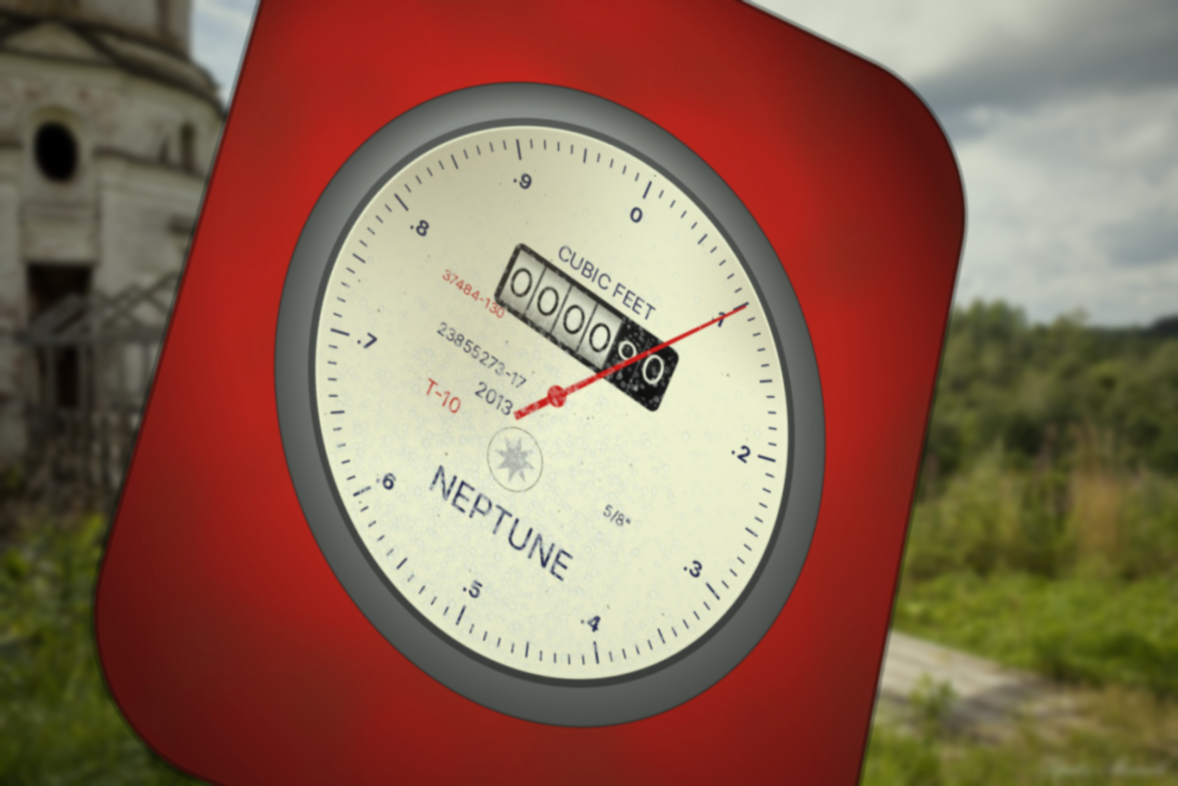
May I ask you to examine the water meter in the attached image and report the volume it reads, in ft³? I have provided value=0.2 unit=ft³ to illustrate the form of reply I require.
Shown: value=90.10 unit=ft³
